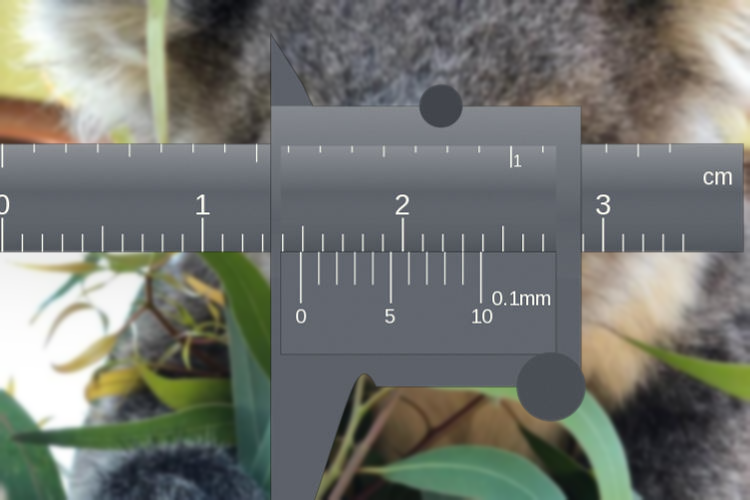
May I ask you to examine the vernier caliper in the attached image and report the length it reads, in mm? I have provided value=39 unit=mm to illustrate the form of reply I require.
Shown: value=14.9 unit=mm
